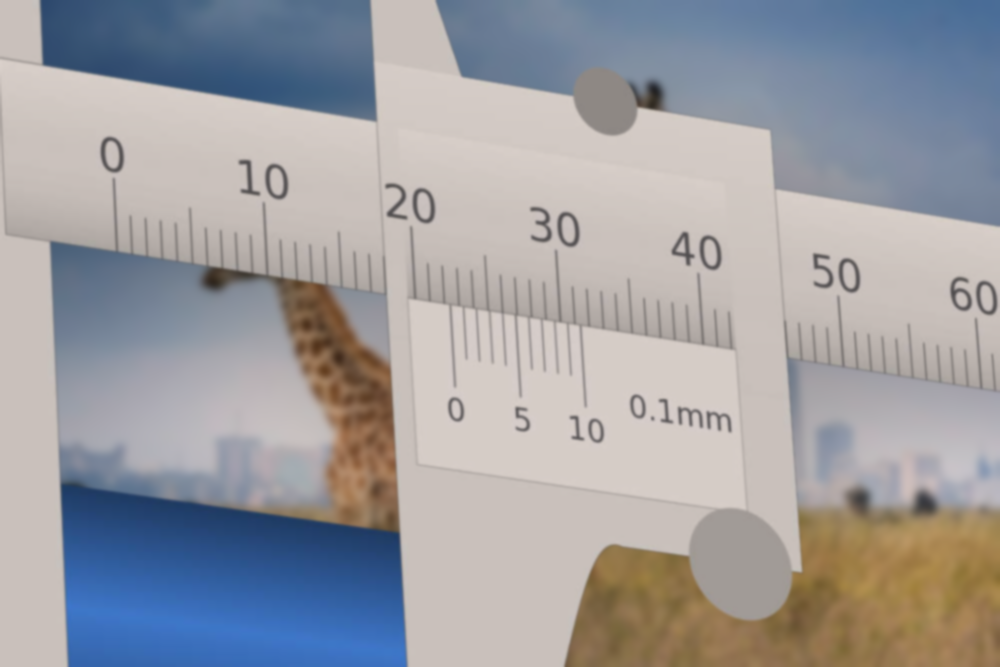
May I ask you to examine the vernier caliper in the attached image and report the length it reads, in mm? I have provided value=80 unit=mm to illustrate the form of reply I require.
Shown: value=22.4 unit=mm
